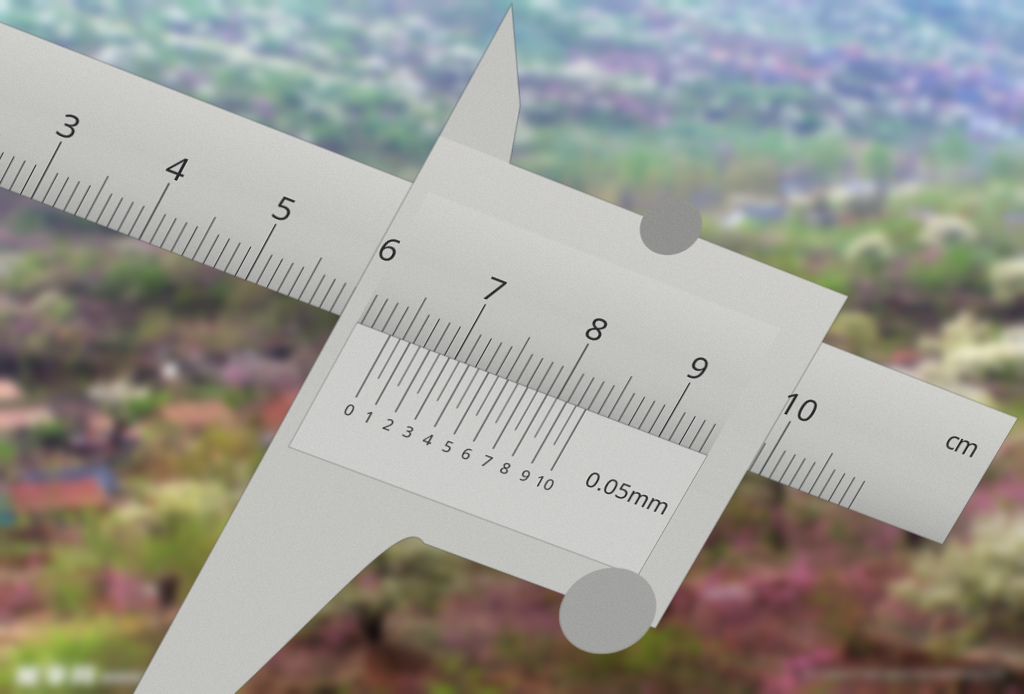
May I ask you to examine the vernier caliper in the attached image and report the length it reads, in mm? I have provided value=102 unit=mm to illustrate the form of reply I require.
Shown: value=63.8 unit=mm
